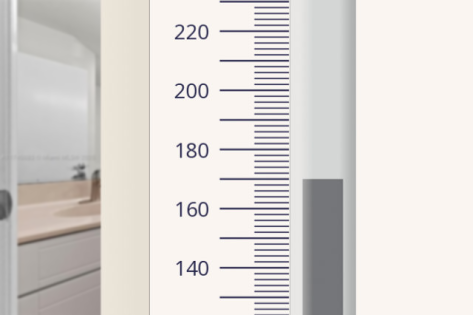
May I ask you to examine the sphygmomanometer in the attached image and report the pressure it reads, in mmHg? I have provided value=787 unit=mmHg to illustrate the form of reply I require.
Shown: value=170 unit=mmHg
